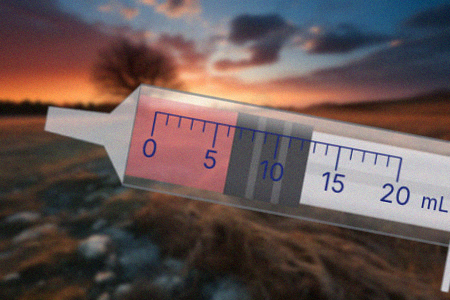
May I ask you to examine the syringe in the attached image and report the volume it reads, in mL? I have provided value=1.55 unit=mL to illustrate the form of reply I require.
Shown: value=6.5 unit=mL
